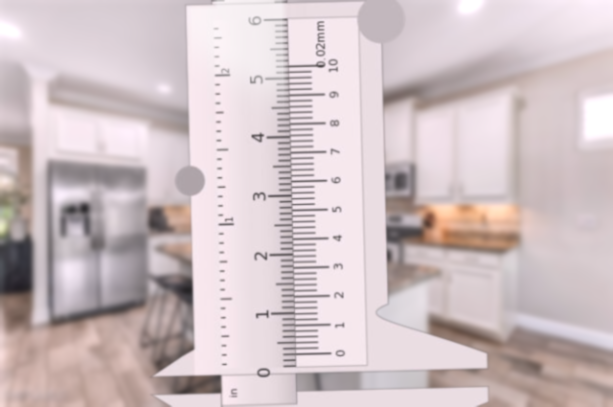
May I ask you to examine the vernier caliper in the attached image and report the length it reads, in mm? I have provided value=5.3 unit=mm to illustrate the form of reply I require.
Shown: value=3.0 unit=mm
